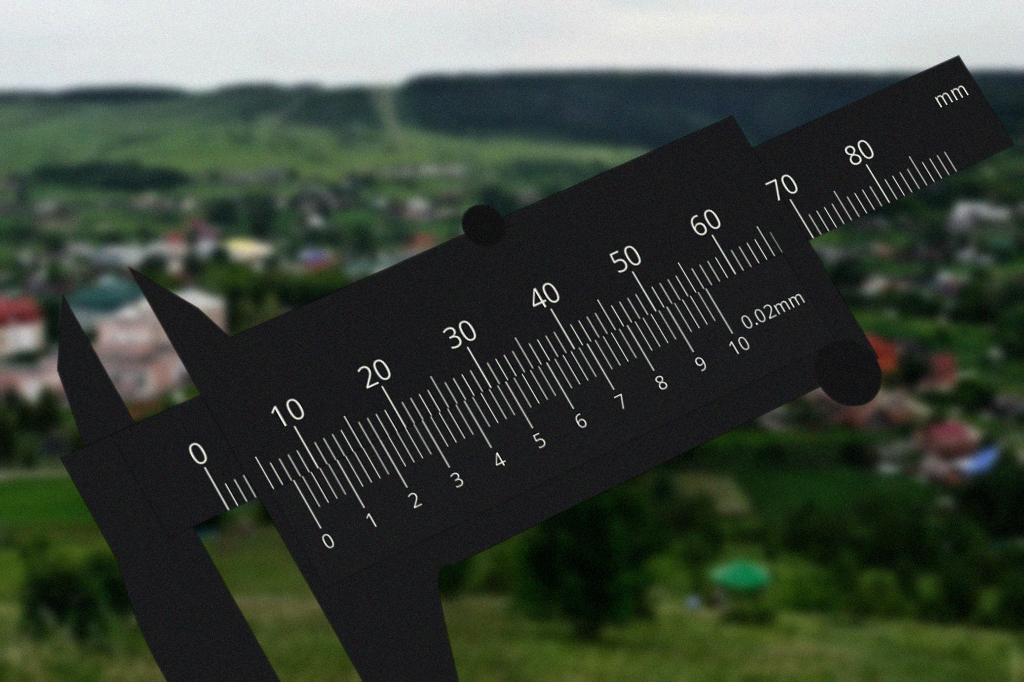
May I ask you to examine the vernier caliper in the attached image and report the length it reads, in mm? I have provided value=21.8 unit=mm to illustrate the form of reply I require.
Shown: value=7.2 unit=mm
